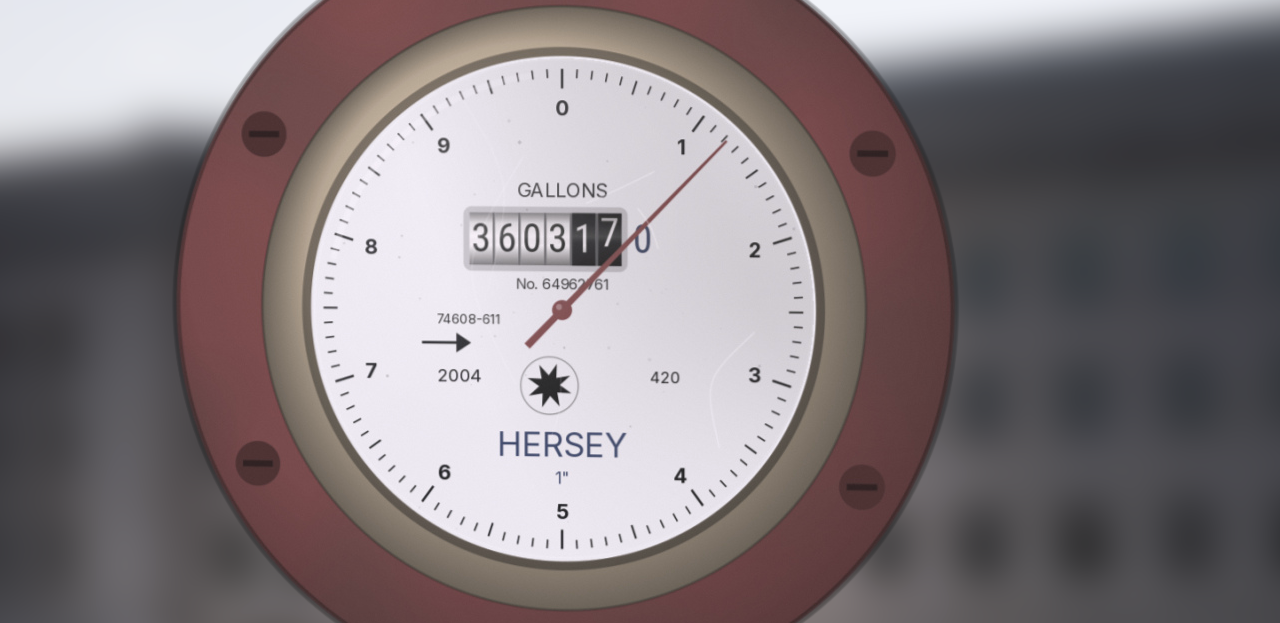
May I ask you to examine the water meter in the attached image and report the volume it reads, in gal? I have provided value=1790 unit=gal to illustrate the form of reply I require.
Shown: value=3603171.2 unit=gal
